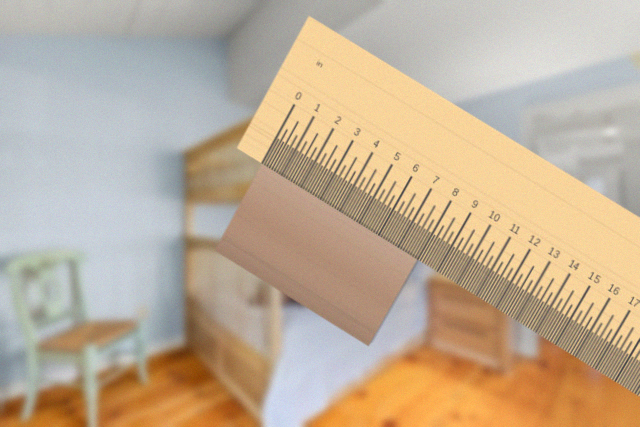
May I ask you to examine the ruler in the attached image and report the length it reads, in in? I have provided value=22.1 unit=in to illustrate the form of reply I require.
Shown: value=8 unit=in
